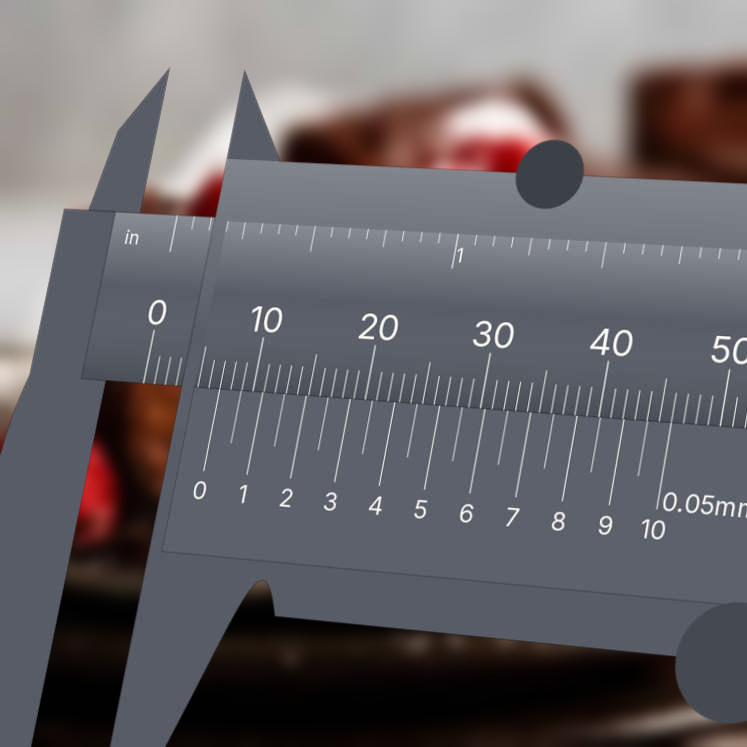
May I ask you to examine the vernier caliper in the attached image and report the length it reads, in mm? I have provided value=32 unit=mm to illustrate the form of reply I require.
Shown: value=7.0 unit=mm
